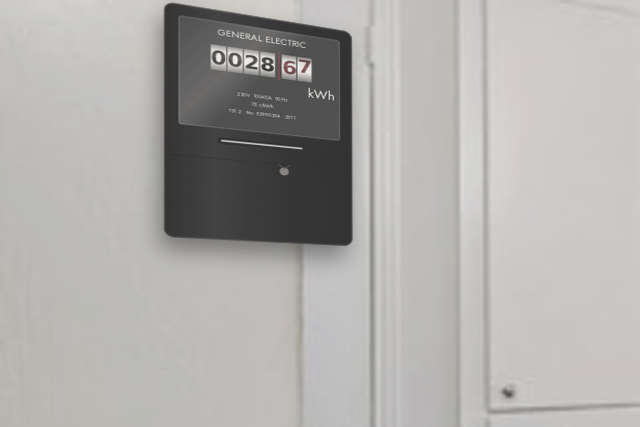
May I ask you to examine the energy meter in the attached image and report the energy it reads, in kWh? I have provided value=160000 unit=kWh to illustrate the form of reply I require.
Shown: value=28.67 unit=kWh
